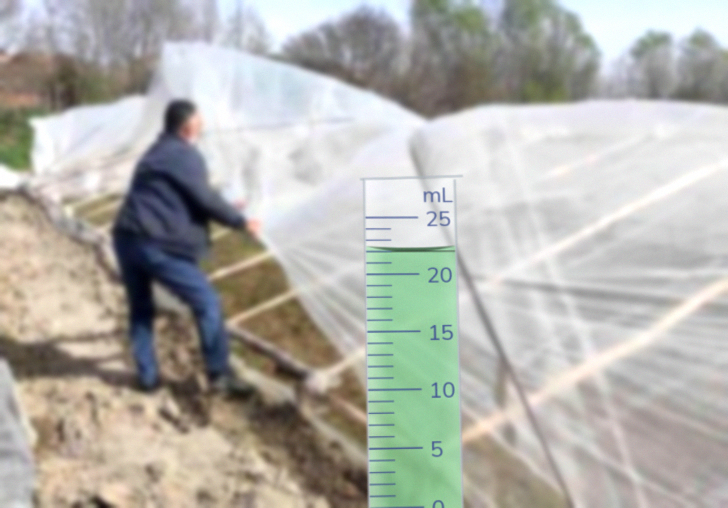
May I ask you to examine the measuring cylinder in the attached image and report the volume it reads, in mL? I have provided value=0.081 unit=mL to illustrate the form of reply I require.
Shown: value=22 unit=mL
